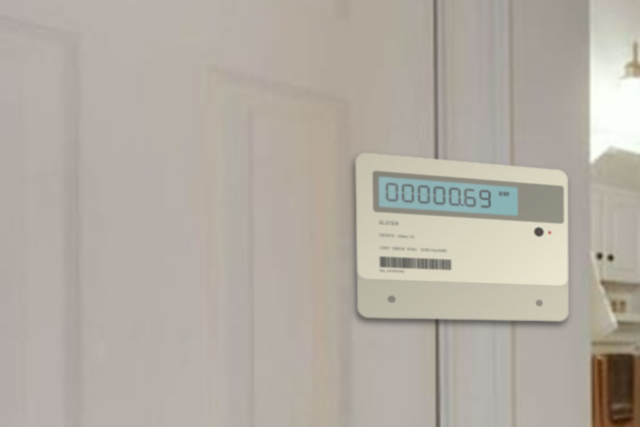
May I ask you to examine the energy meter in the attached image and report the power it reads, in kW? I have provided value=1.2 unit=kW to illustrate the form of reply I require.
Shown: value=0.69 unit=kW
